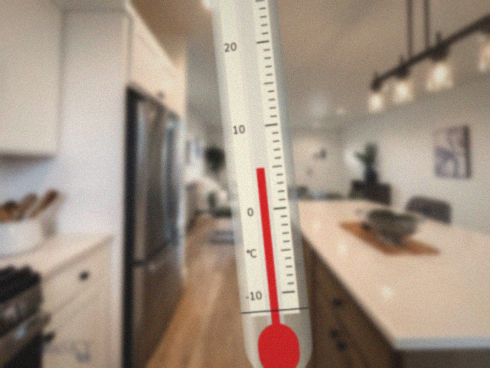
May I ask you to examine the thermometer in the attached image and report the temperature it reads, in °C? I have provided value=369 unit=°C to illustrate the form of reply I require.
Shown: value=5 unit=°C
